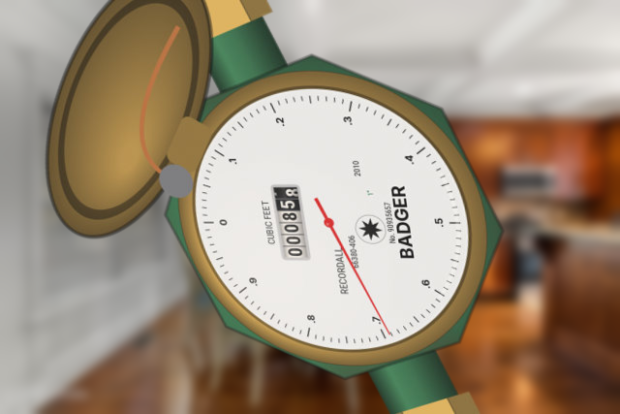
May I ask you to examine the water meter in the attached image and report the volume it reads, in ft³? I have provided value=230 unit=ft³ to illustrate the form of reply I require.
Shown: value=857.69 unit=ft³
